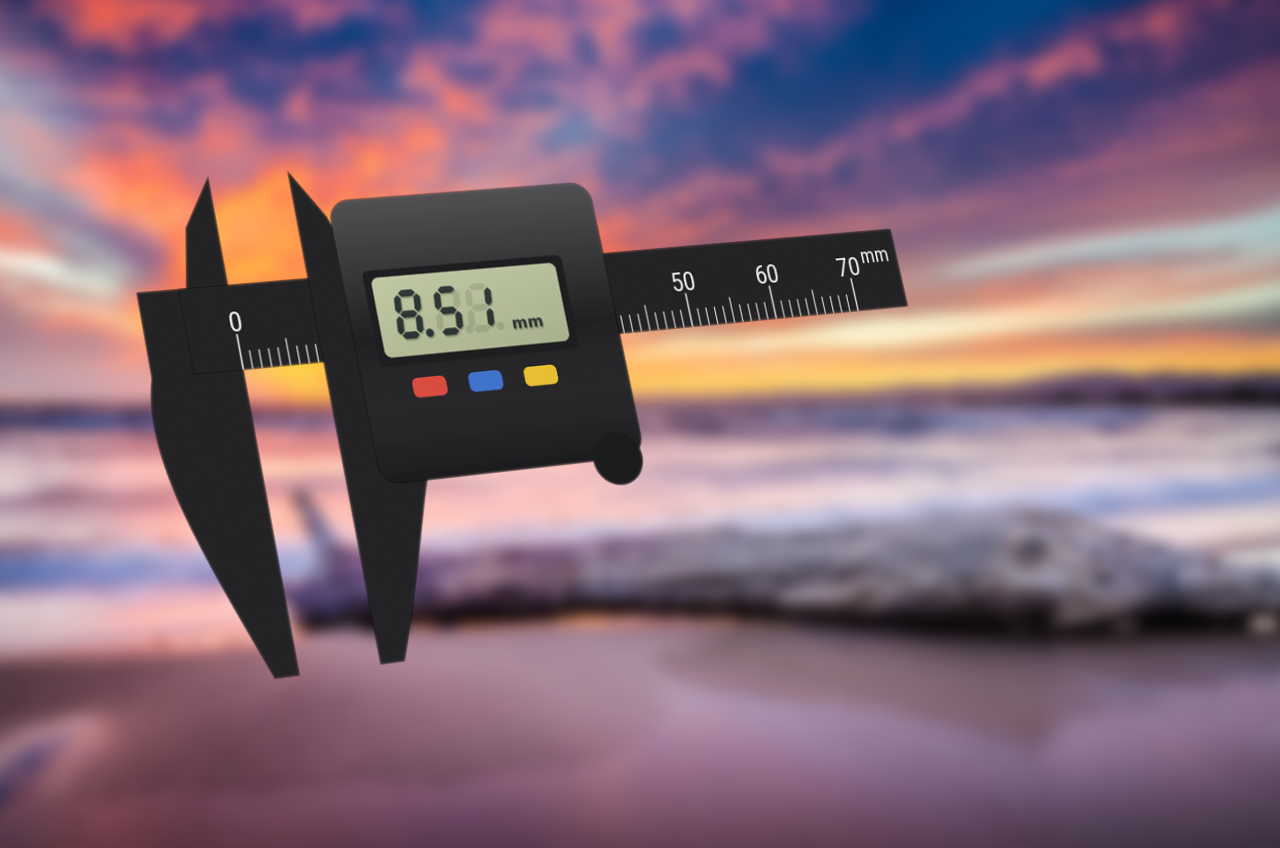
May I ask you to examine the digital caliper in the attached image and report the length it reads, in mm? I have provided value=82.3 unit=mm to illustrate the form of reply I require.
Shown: value=8.51 unit=mm
